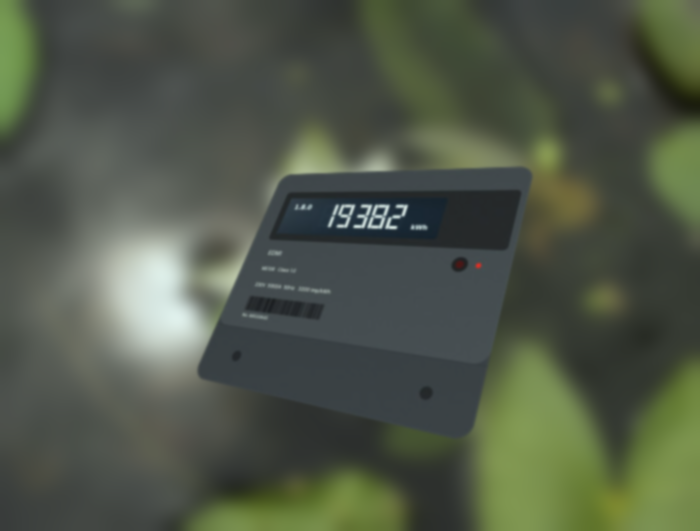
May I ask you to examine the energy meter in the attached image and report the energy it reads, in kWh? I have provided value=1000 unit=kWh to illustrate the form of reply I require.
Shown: value=19382 unit=kWh
